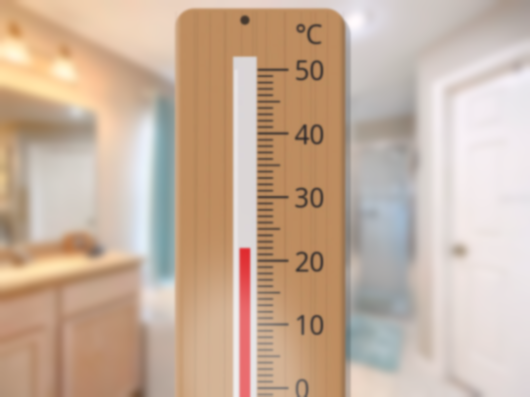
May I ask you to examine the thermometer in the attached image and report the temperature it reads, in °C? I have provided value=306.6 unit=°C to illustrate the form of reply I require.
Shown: value=22 unit=°C
